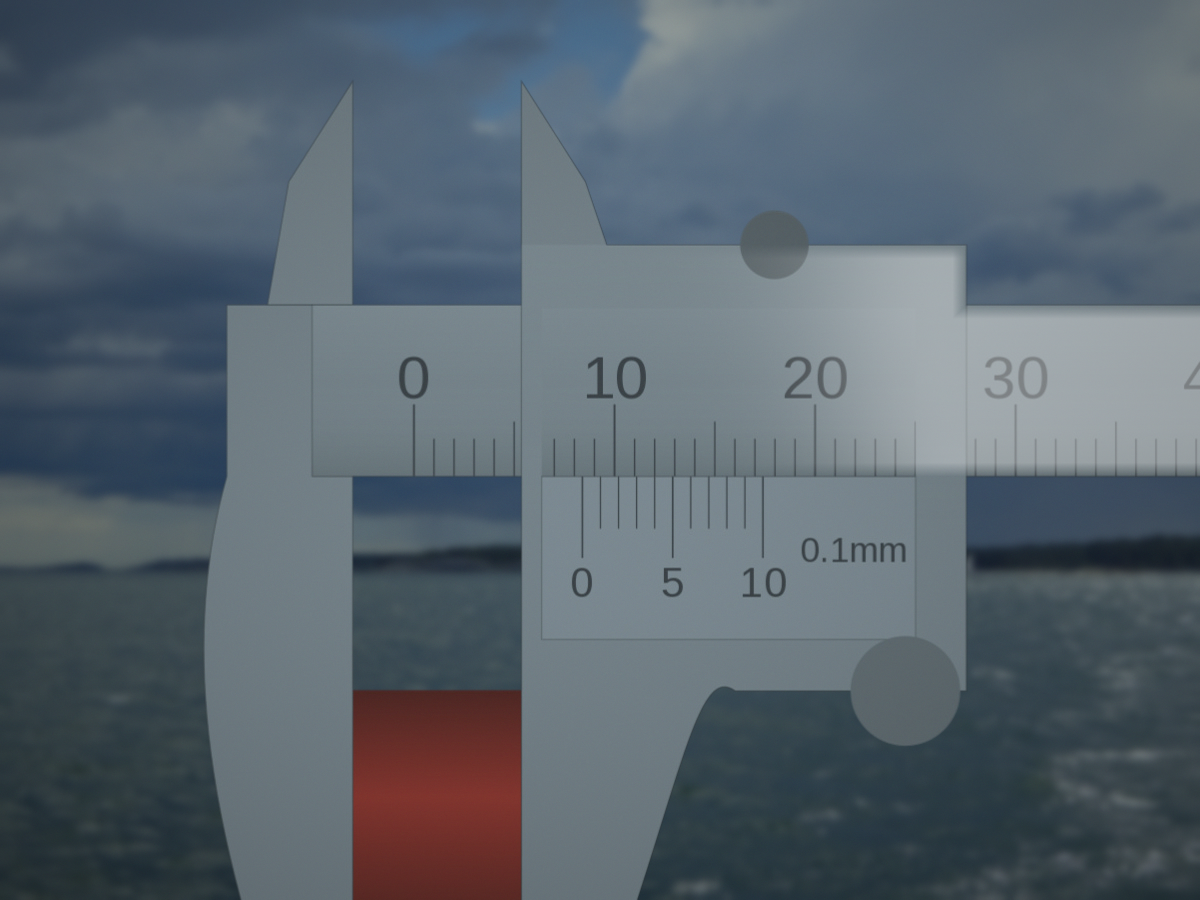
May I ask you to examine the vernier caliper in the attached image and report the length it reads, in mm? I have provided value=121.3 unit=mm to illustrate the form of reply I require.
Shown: value=8.4 unit=mm
